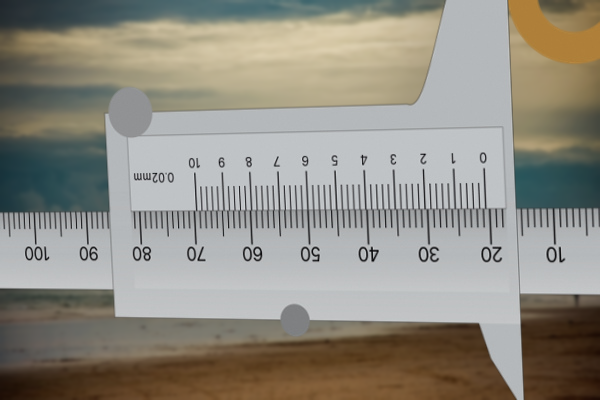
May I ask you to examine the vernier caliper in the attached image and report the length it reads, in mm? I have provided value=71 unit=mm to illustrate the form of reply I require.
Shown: value=20.6 unit=mm
